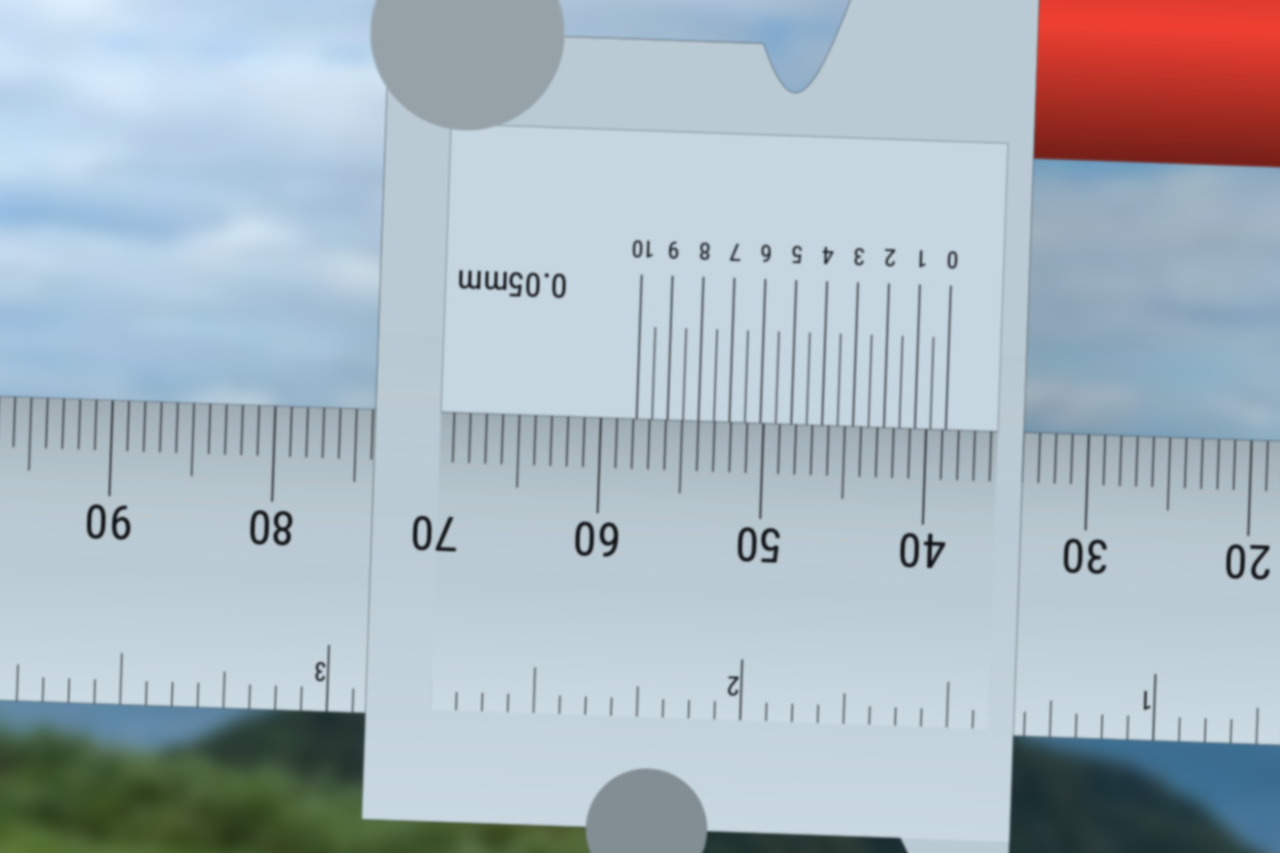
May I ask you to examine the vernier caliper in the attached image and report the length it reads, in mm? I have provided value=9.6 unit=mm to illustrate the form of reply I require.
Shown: value=38.8 unit=mm
